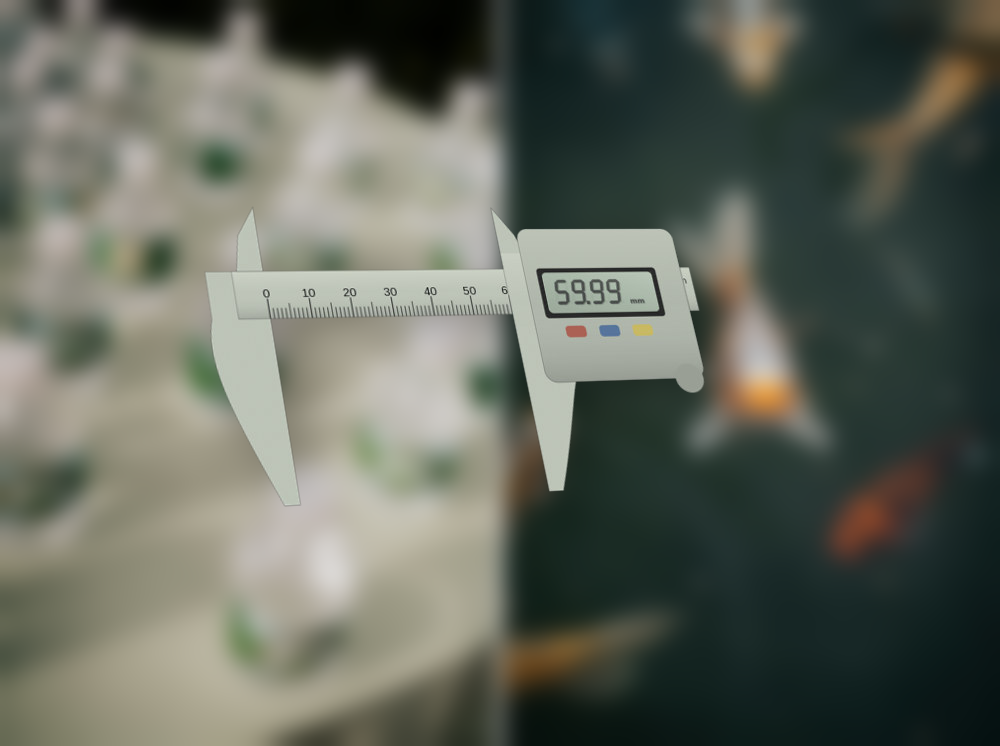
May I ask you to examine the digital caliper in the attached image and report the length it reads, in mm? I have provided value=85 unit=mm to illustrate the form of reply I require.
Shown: value=59.99 unit=mm
